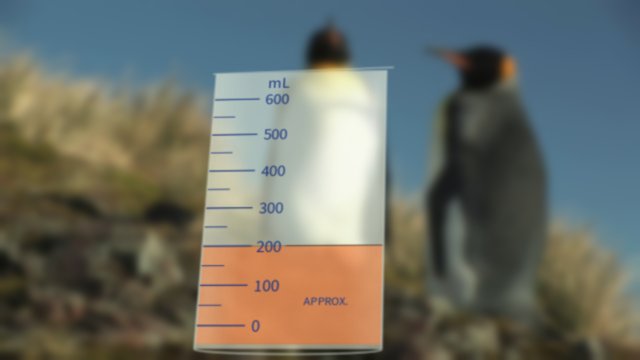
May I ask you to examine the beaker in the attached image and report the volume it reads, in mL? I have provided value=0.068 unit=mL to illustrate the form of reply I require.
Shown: value=200 unit=mL
